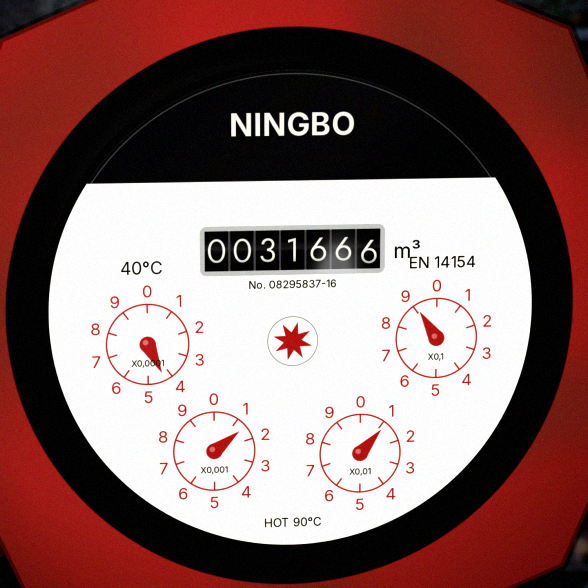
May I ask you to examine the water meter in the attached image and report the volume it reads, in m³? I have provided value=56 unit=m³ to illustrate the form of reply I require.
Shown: value=31665.9114 unit=m³
